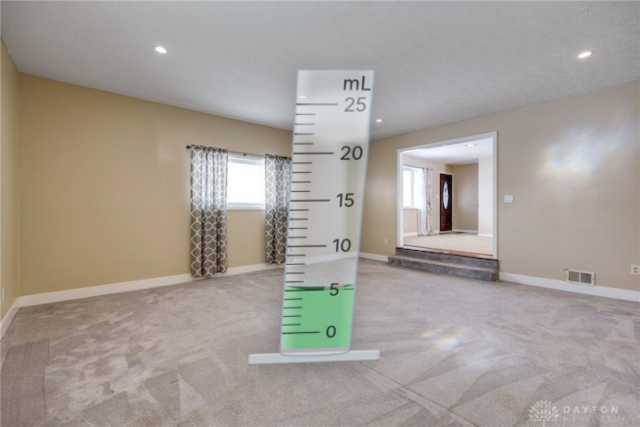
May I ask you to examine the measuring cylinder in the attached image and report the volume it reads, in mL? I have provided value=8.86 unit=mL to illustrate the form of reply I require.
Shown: value=5 unit=mL
